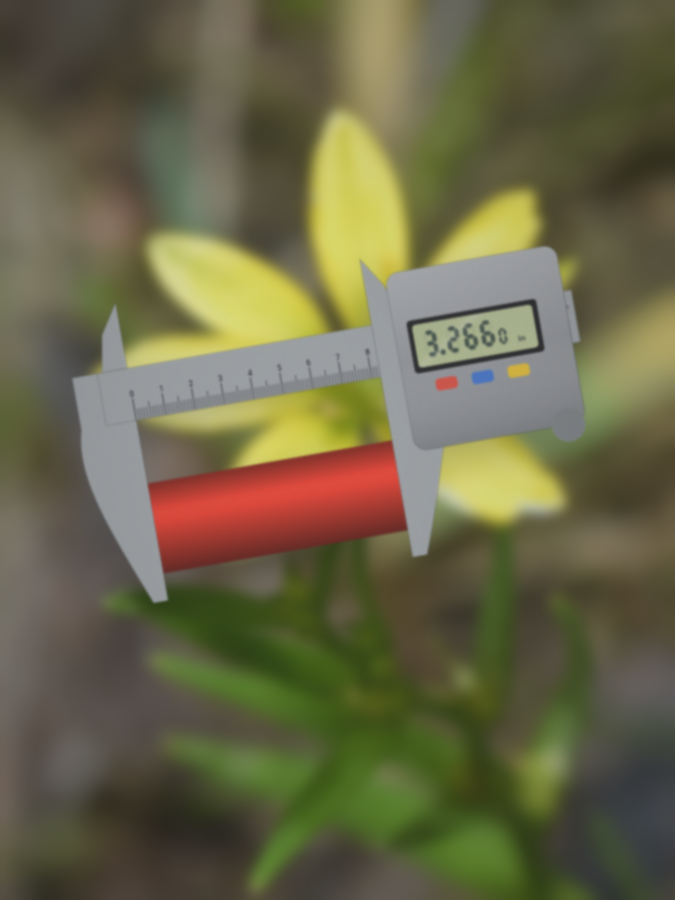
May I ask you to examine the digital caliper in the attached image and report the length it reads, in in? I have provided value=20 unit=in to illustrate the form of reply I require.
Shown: value=3.2660 unit=in
